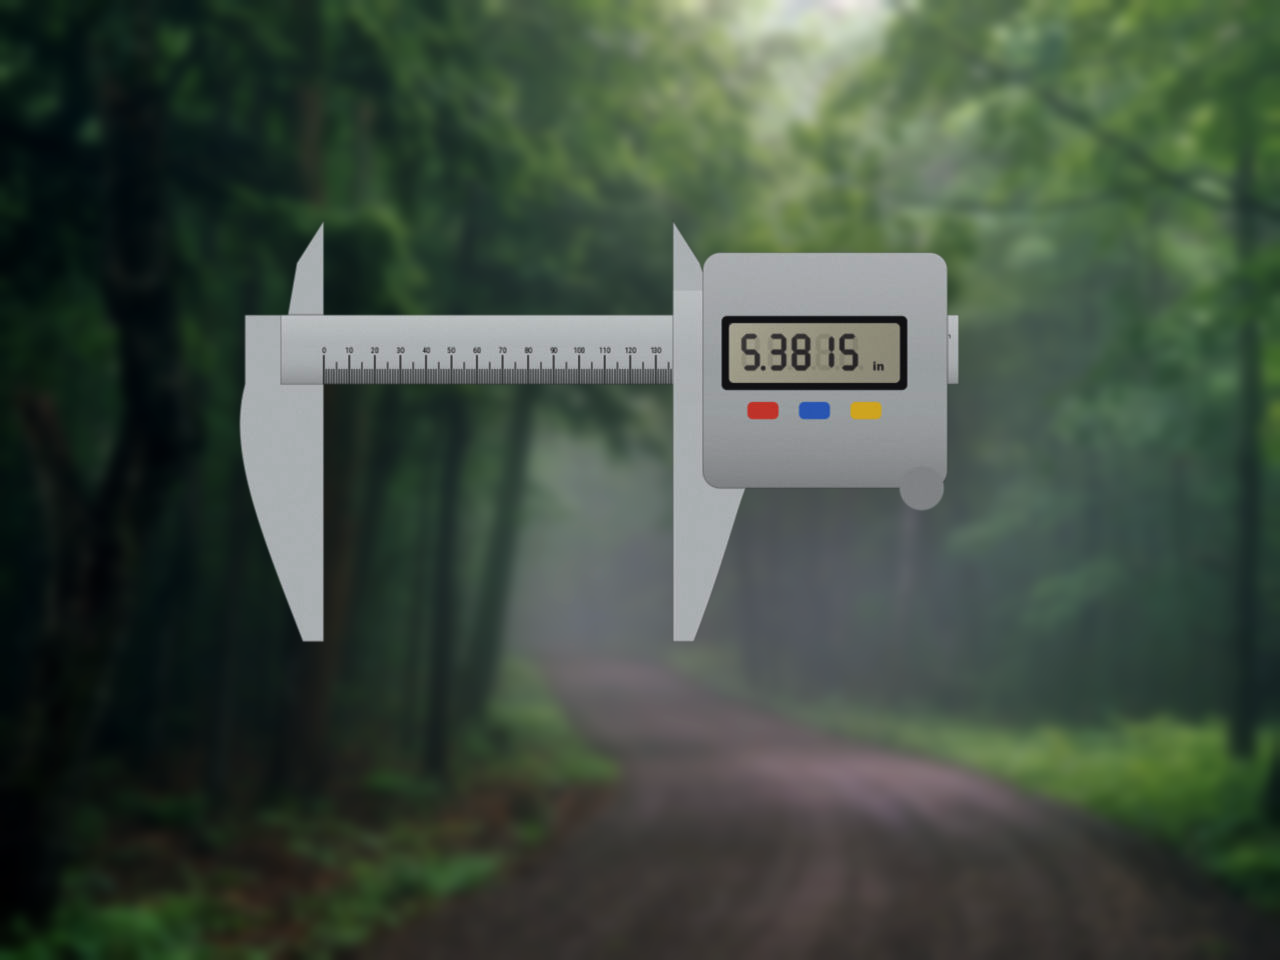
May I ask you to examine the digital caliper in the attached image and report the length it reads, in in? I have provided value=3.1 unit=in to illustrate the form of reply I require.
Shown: value=5.3815 unit=in
